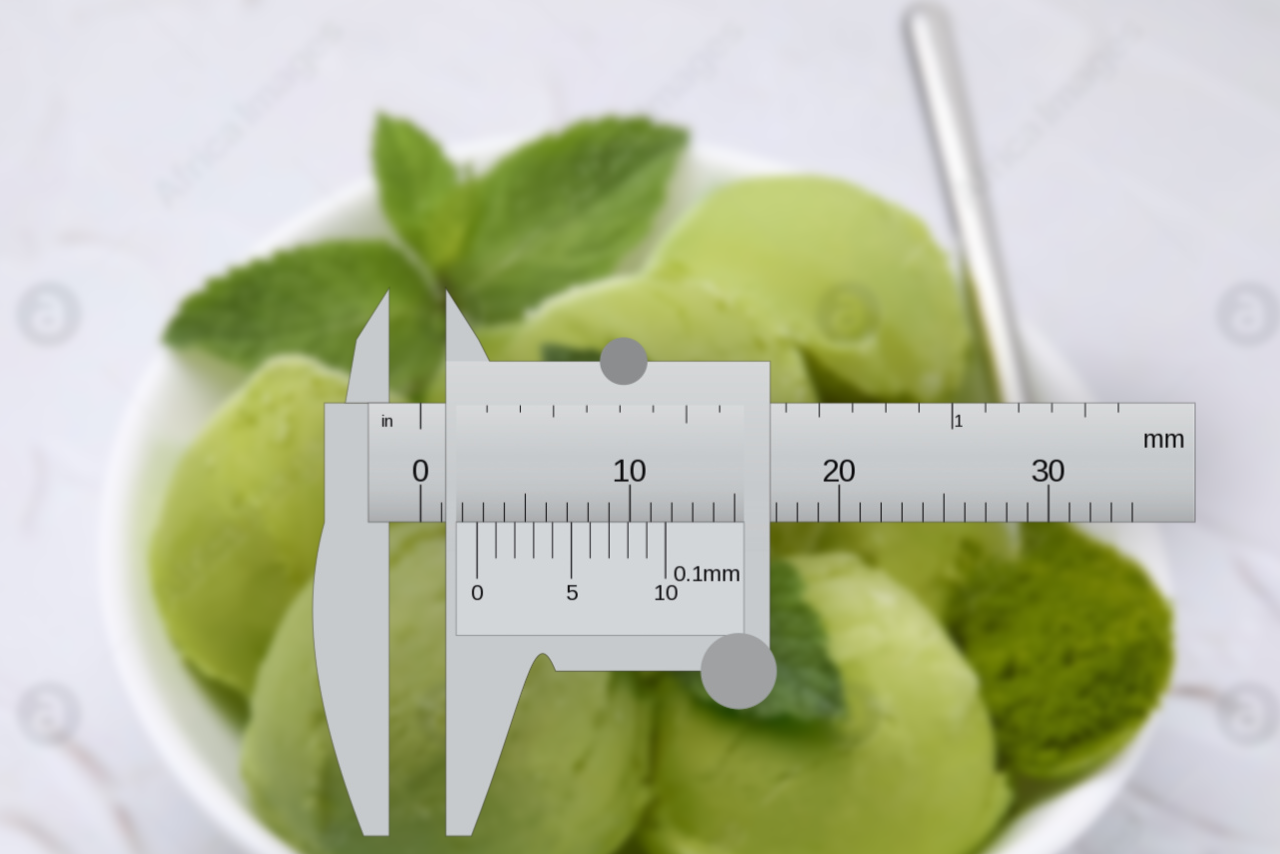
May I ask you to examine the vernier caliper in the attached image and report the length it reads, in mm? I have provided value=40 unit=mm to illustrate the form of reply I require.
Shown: value=2.7 unit=mm
